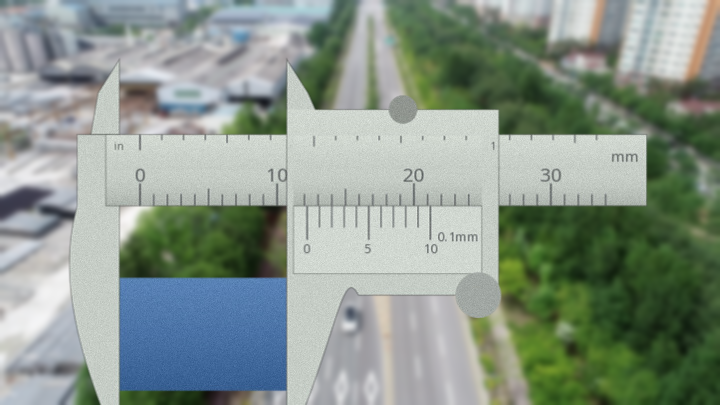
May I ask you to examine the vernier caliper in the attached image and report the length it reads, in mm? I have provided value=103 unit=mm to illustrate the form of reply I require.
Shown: value=12.2 unit=mm
